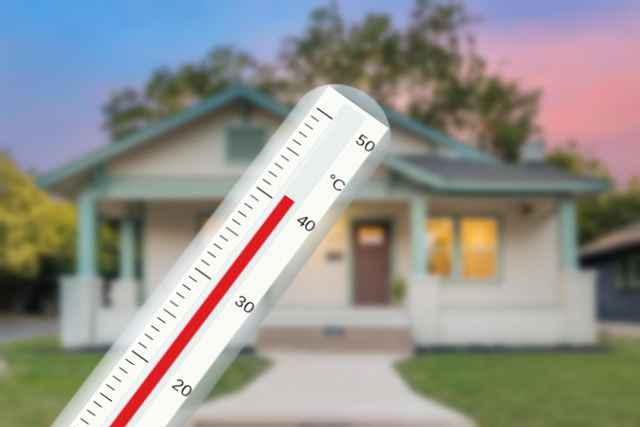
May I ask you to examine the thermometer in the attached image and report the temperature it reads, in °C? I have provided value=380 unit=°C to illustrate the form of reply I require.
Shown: value=41 unit=°C
